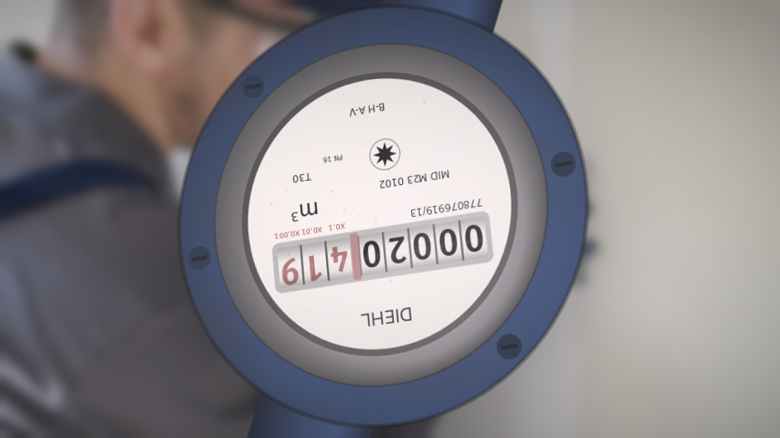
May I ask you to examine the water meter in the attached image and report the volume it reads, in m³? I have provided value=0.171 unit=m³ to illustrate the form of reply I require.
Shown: value=20.419 unit=m³
